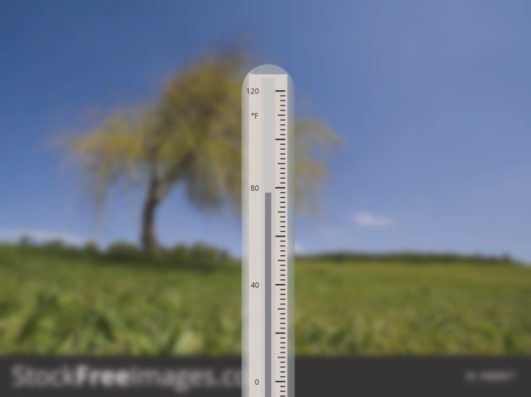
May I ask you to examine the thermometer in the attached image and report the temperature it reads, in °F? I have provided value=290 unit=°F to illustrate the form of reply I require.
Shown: value=78 unit=°F
